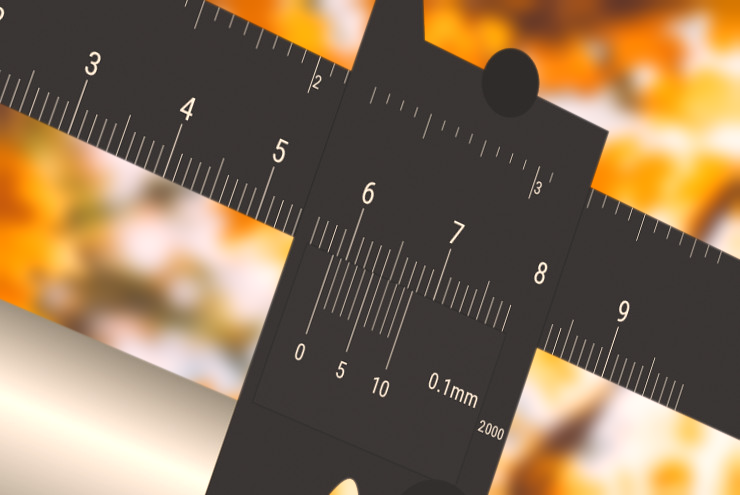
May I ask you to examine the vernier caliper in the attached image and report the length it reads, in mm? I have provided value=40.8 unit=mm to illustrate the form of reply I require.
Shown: value=58.6 unit=mm
